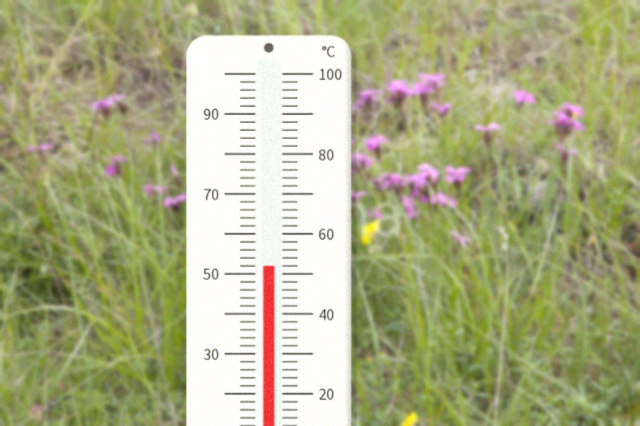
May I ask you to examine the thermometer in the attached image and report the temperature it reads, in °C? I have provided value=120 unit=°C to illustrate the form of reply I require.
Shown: value=52 unit=°C
